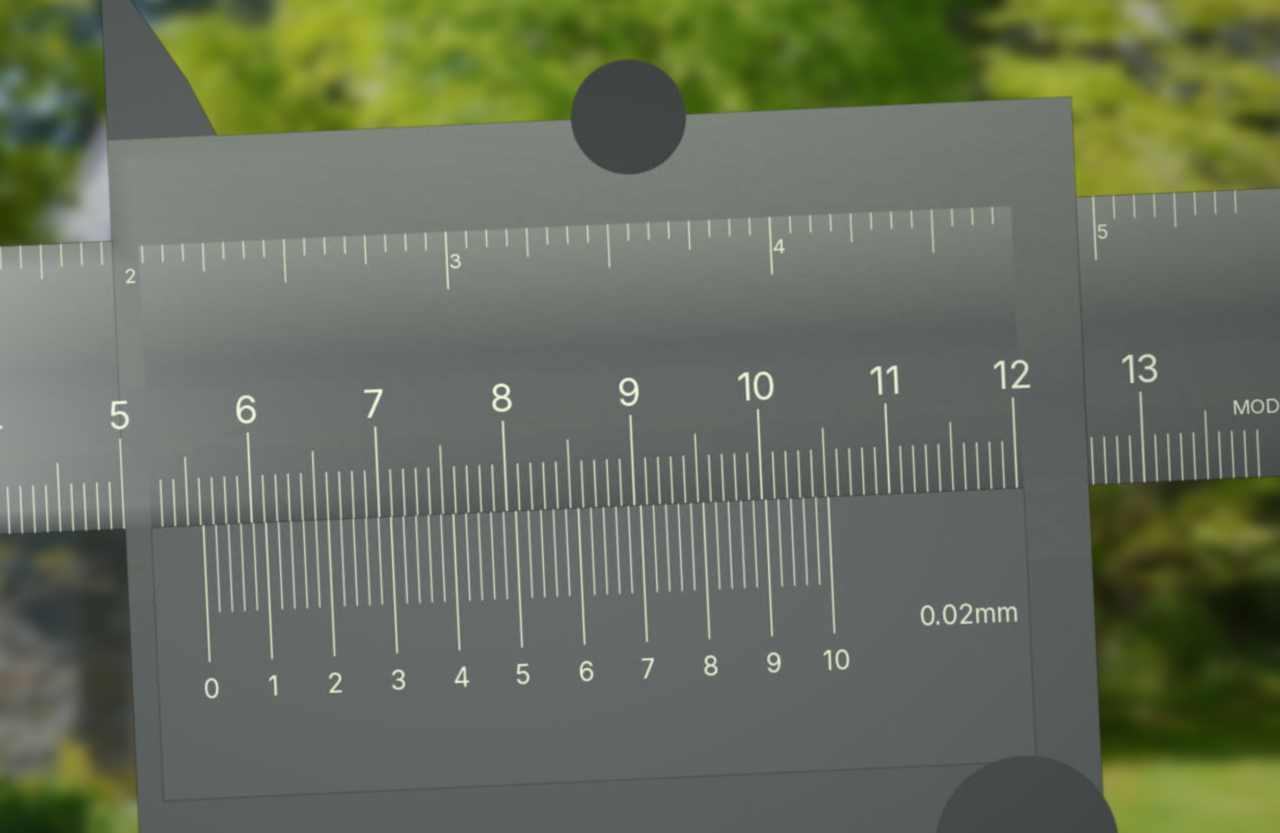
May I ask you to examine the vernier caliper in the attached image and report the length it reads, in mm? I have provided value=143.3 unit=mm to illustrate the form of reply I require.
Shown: value=56.2 unit=mm
